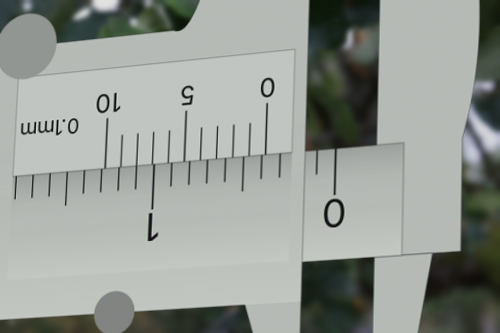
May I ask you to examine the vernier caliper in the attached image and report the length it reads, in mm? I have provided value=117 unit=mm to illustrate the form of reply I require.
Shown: value=3.8 unit=mm
